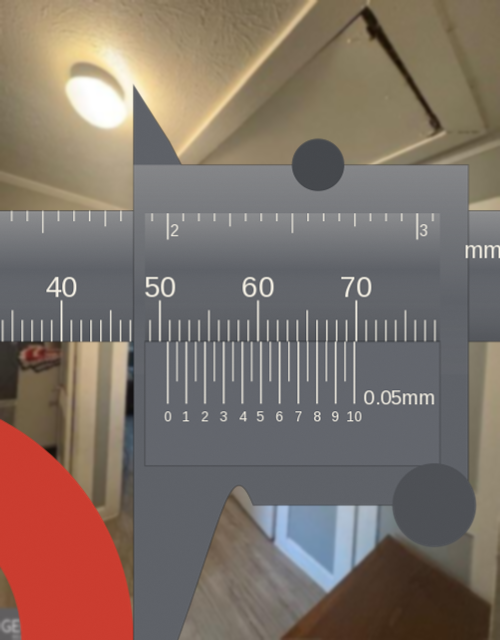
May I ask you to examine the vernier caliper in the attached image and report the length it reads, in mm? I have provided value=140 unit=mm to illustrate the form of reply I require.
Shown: value=50.8 unit=mm
